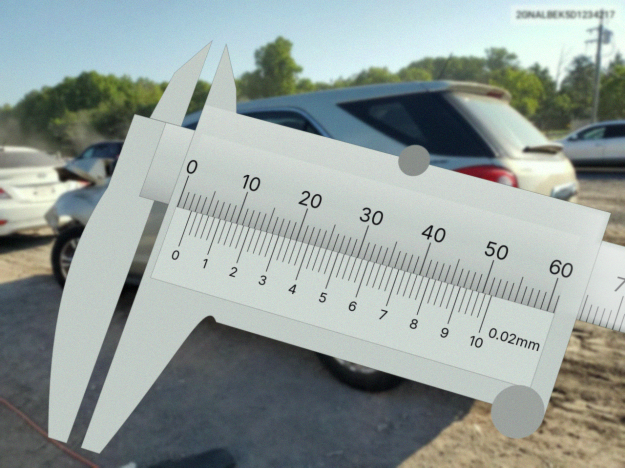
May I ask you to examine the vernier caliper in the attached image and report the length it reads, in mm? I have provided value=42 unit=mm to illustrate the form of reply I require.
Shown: value=2.4 unit=mm
